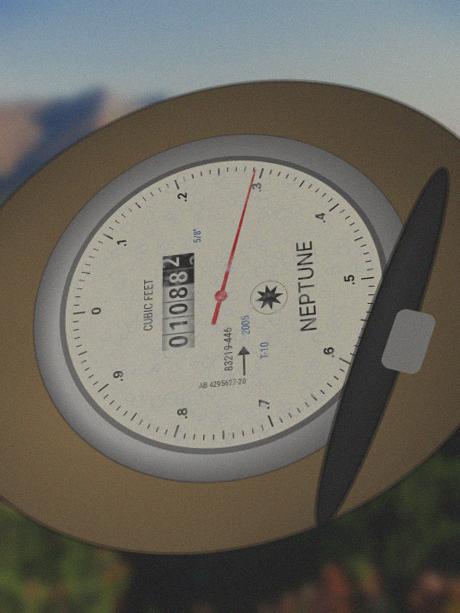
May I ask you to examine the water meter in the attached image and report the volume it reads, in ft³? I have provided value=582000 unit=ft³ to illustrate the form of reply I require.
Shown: value=10882.29 unit=ft³
